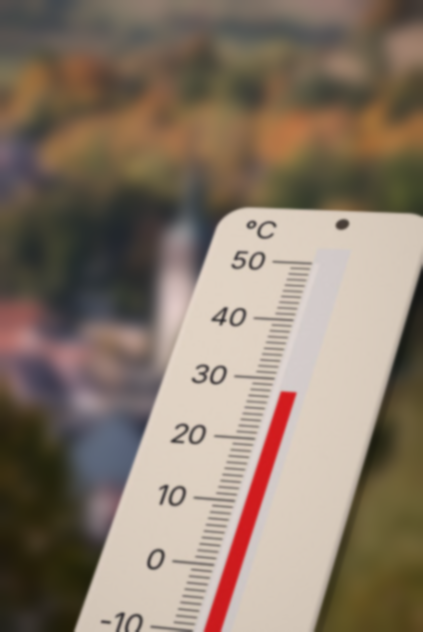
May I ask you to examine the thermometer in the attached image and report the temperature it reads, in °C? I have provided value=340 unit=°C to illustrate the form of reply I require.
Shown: value=28 unit=°C
